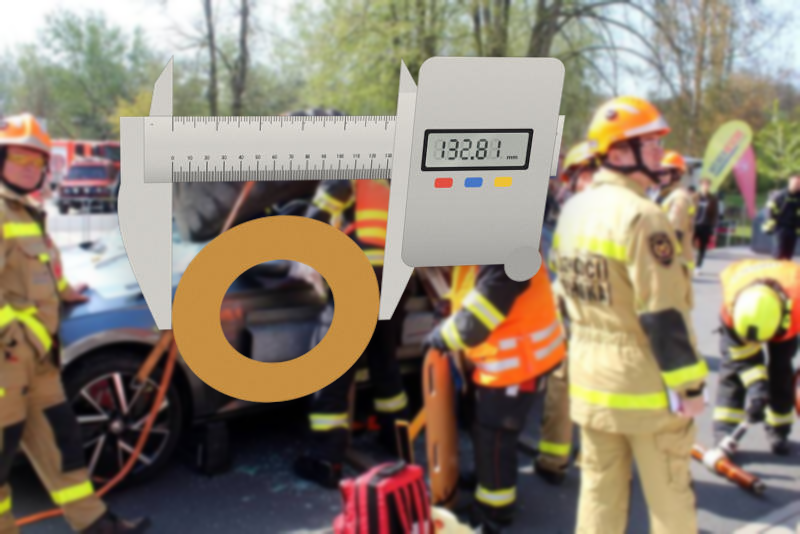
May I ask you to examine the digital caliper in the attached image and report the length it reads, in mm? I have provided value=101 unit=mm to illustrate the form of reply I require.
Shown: value=132.81 unit=mm
